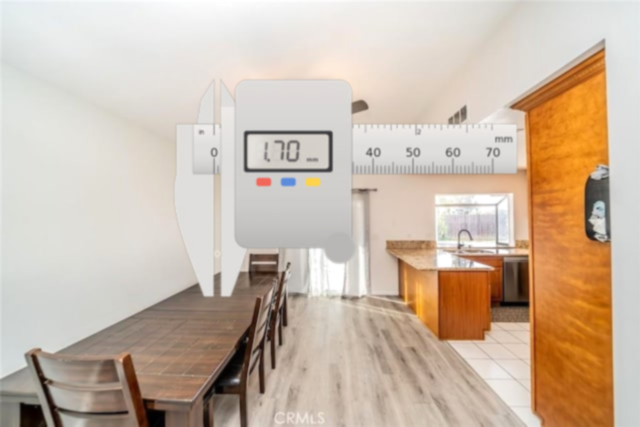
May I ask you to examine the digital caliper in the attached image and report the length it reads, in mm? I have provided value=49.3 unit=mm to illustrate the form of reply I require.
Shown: value=1.70 unit=mm
